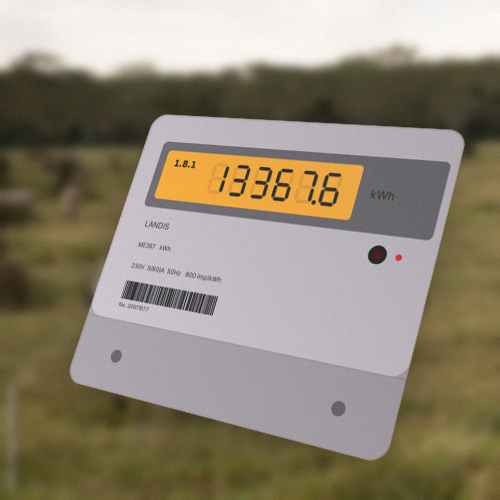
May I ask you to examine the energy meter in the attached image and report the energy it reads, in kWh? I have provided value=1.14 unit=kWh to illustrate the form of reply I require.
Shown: value=13367.6 unit=kWh
